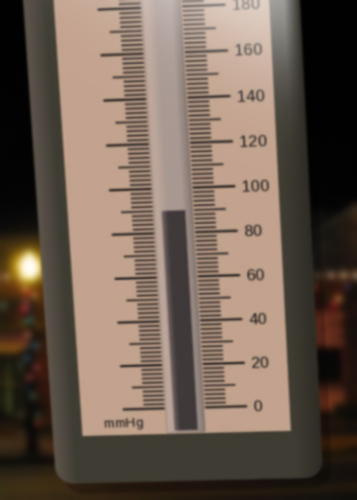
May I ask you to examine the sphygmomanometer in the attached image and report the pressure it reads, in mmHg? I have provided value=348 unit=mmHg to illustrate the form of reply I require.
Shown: value=90 unit=mmHg
